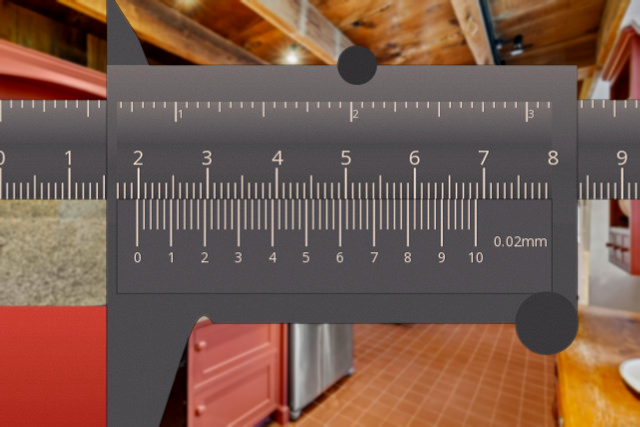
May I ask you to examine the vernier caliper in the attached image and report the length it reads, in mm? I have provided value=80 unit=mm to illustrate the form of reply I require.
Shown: value=19.8 unit=mm
